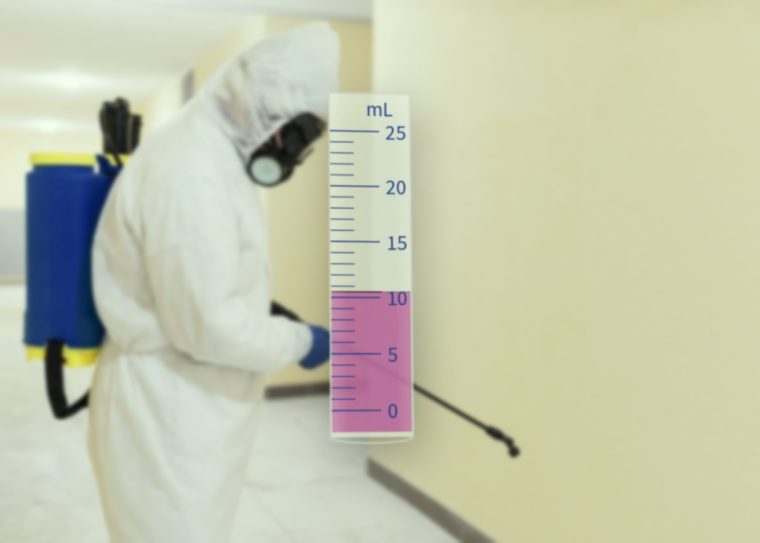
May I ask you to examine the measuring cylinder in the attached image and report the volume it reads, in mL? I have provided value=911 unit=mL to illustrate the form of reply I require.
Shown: value=10.5 unit=mL
